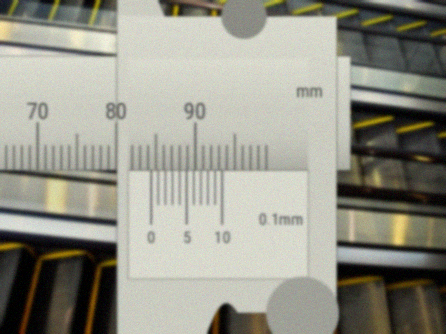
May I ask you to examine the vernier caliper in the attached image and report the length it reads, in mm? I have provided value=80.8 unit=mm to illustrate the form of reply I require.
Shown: value=84.4 unit=mm
